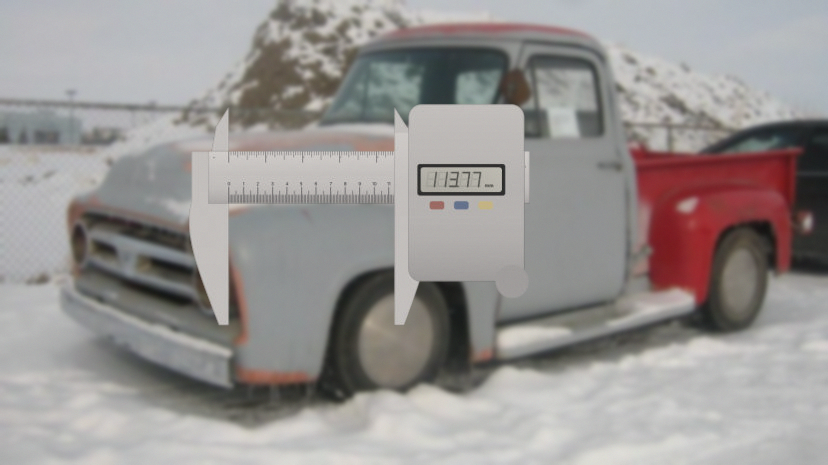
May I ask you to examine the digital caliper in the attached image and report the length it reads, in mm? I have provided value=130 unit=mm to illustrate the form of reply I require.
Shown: value=113.77 unit=mm
